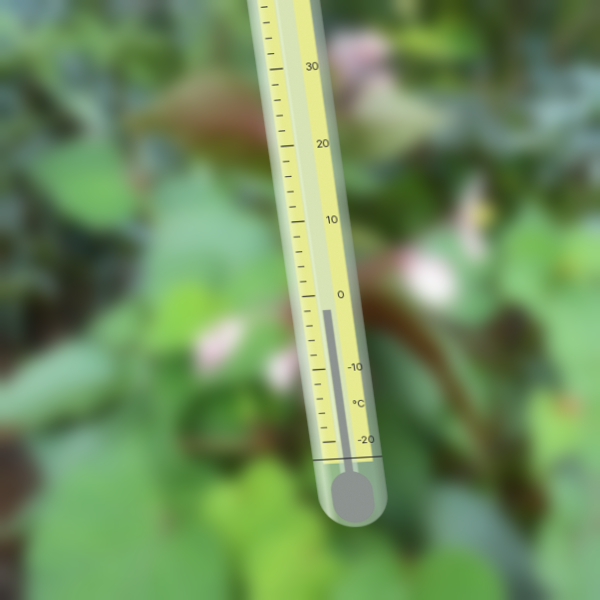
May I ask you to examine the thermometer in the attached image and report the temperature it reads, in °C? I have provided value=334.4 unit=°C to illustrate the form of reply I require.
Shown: value=-2 unit=°C
